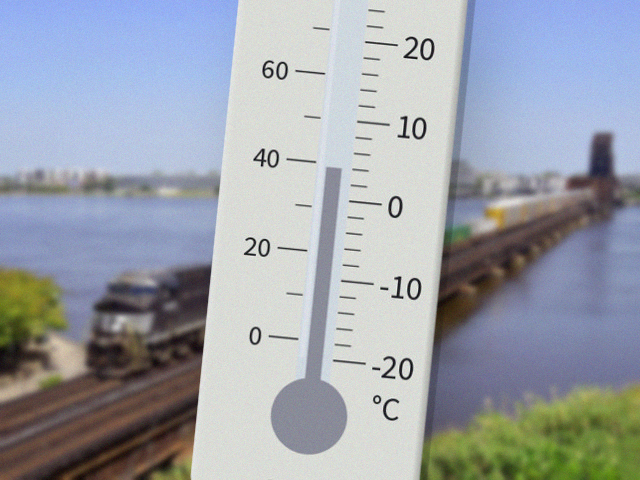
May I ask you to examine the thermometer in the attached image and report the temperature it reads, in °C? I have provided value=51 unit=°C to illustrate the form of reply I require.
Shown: value=4 unit=°C
